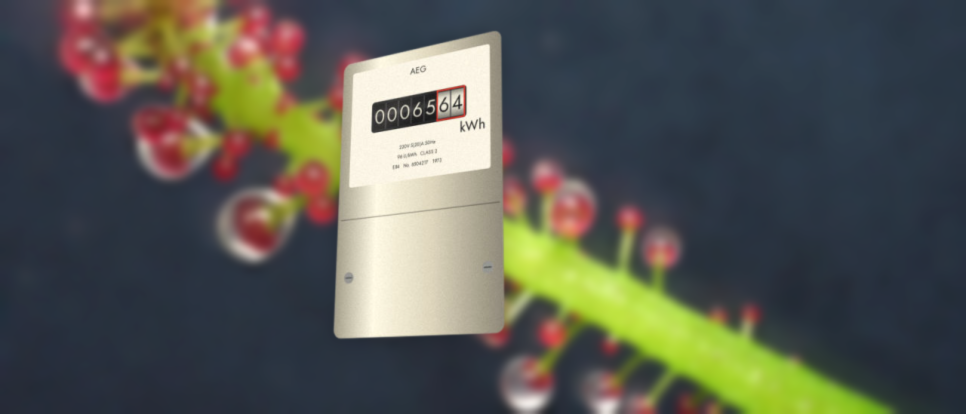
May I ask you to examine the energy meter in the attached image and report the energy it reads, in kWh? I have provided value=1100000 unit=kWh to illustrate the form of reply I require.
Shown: value=65.64 unit=kWh
